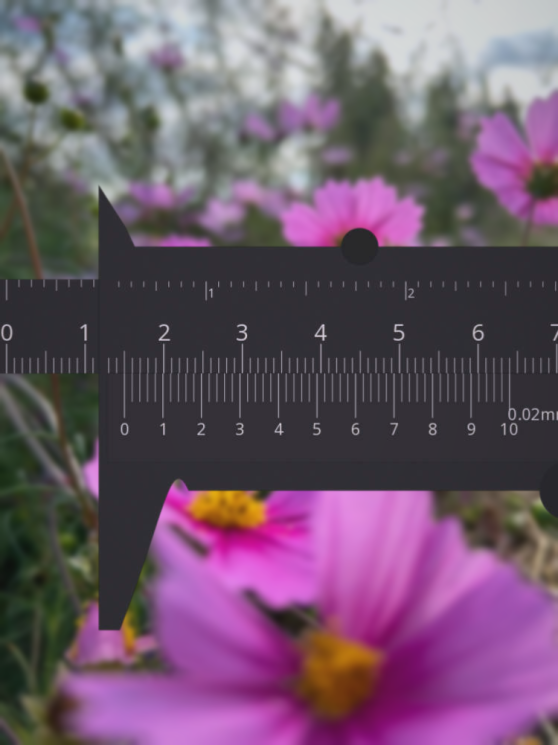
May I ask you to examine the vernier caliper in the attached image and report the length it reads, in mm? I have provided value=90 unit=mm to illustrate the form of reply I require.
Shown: value=15.0 unit=mm
